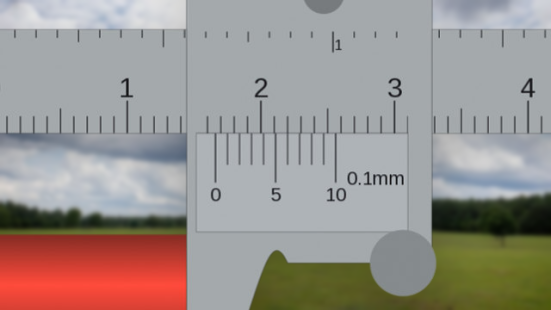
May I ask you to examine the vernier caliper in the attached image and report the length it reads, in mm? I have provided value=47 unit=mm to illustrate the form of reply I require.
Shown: value=16.6 unit=mm
